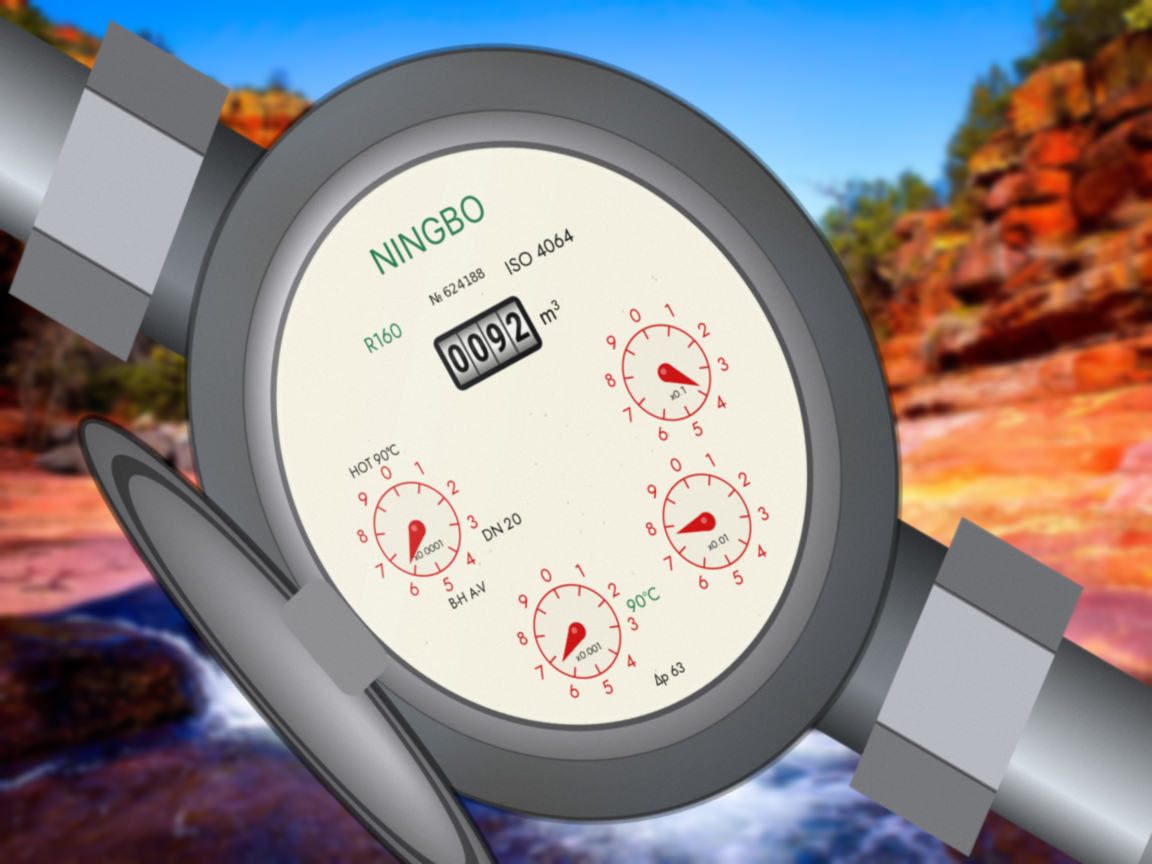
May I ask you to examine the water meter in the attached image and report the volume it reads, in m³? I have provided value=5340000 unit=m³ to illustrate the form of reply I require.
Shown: value=92.3766 unit=m³
